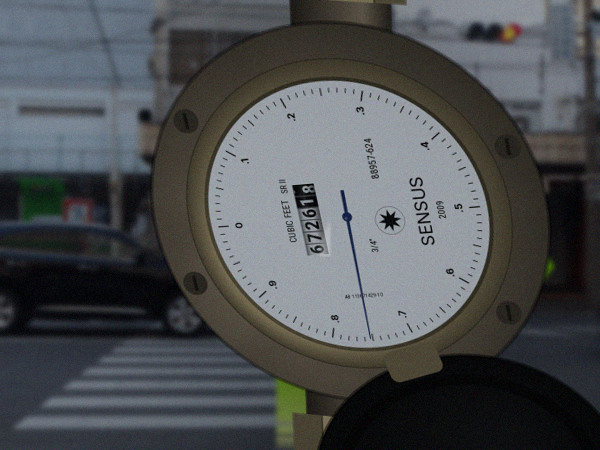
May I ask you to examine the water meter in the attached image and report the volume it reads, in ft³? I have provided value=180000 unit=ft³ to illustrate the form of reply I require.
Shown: value=672617.75 unit=ft³
